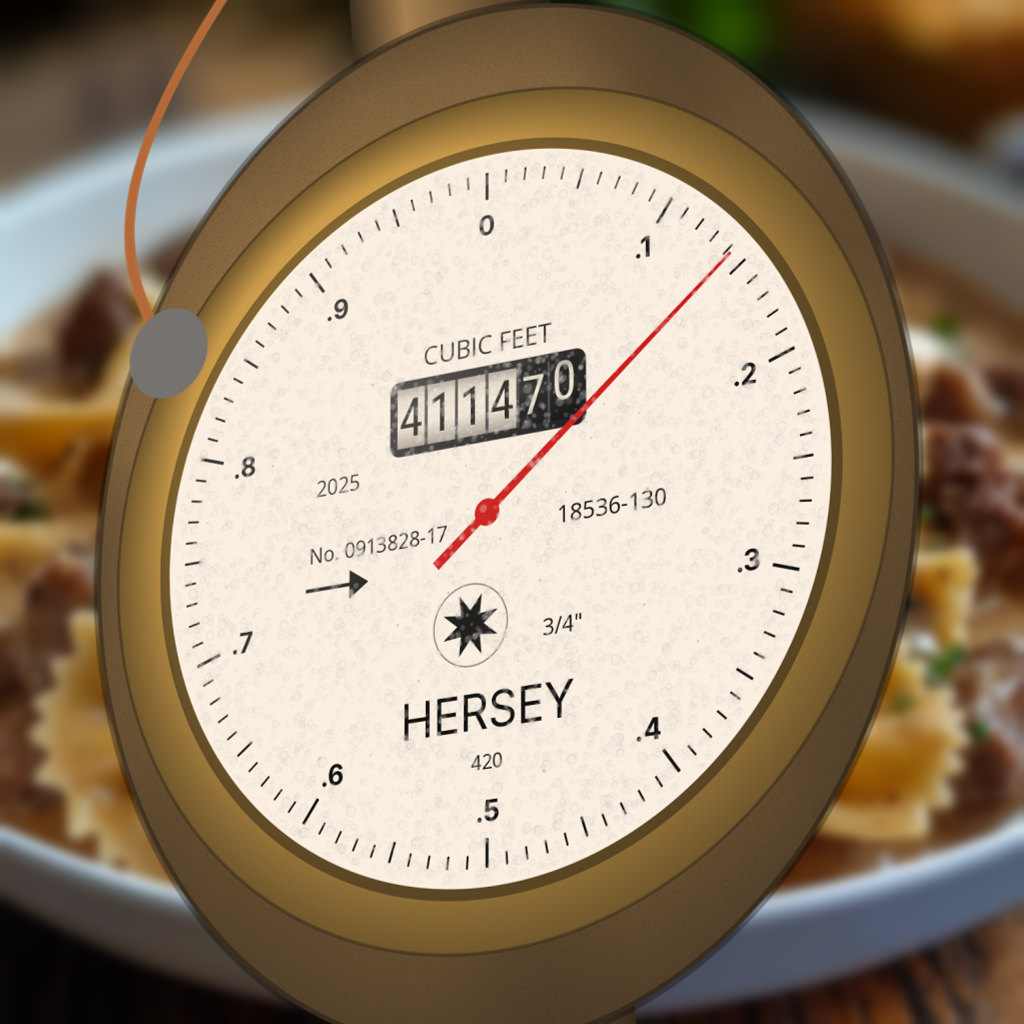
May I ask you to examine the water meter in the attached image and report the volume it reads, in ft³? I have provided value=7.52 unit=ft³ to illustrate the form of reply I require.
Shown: value=411470.14 unit=ft³
